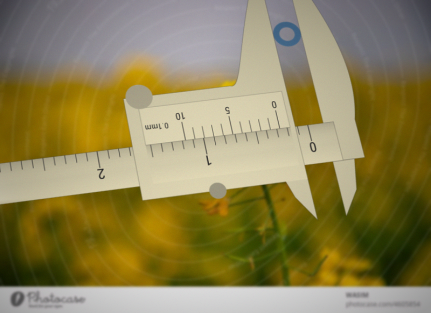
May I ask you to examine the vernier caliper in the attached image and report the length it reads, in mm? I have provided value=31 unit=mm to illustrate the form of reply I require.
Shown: value=2.7 unit=mm
